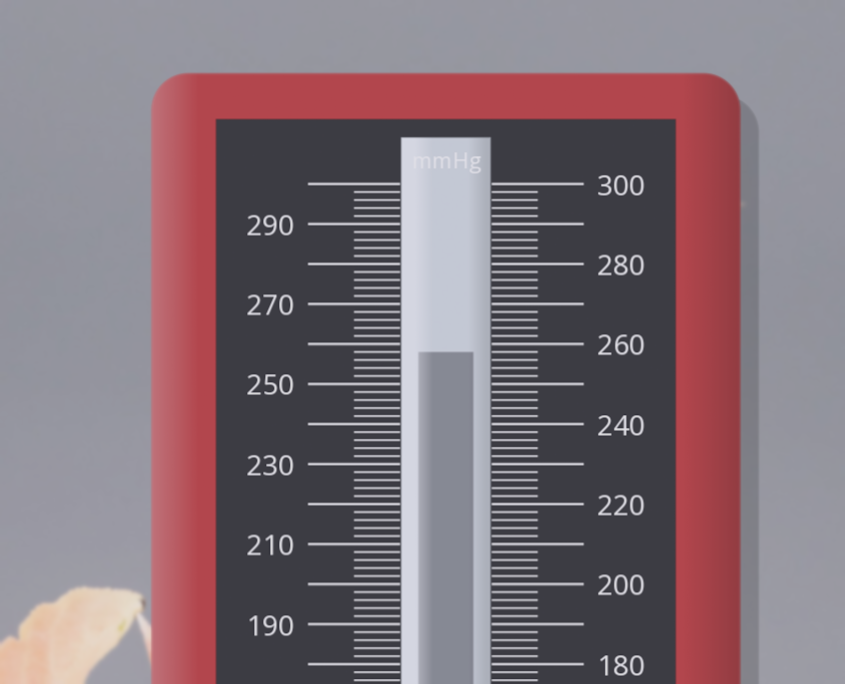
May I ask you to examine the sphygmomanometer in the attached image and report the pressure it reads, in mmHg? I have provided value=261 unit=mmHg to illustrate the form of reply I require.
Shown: value=258 unit=mmHg
